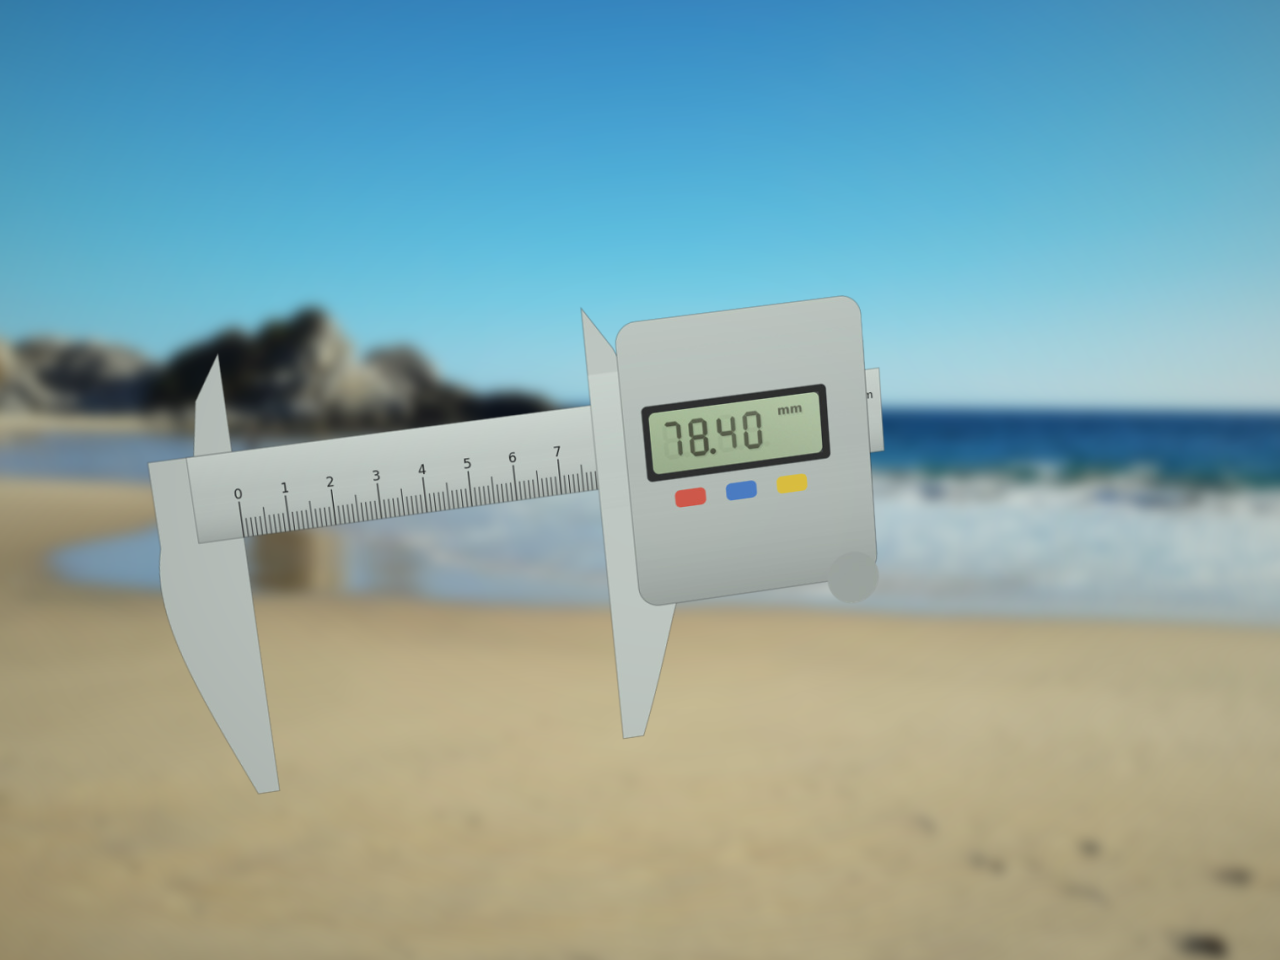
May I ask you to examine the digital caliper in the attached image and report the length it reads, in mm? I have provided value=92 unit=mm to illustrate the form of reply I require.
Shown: value=78.40 unit=mm
